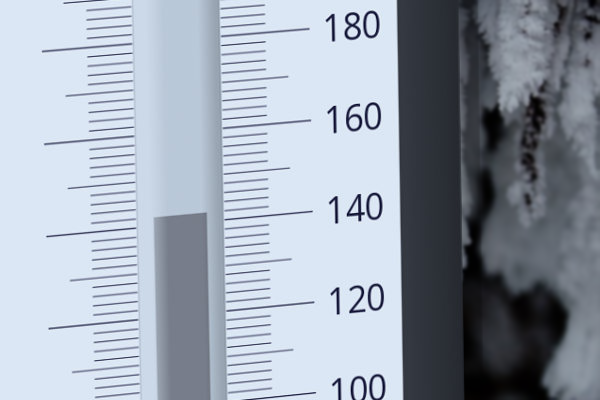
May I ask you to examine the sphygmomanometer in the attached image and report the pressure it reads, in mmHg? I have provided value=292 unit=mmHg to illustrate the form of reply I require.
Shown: value=142 unit=mmHg
